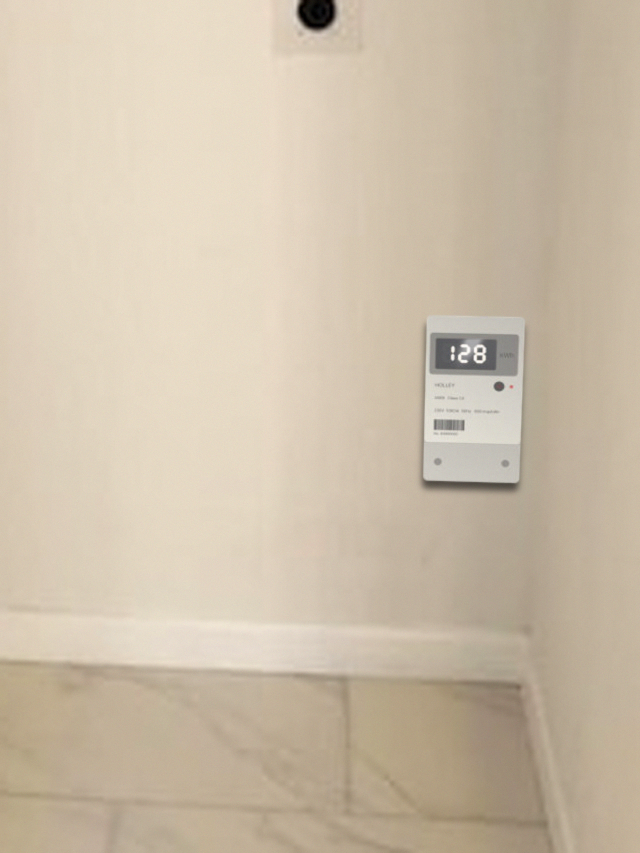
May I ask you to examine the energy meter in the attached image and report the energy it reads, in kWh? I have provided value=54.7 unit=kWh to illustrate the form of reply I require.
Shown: value=128 unit=kWh
